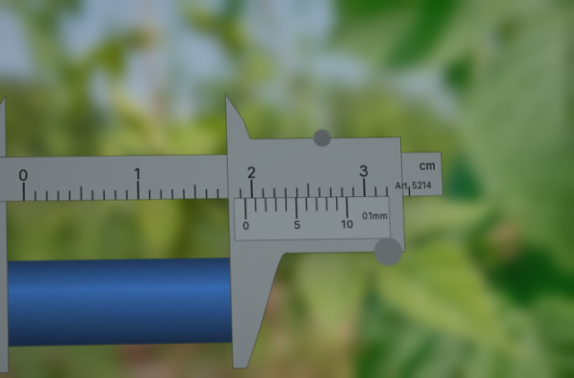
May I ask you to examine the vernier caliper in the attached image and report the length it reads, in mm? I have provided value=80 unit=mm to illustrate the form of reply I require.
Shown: value=19.4 unit=mm
